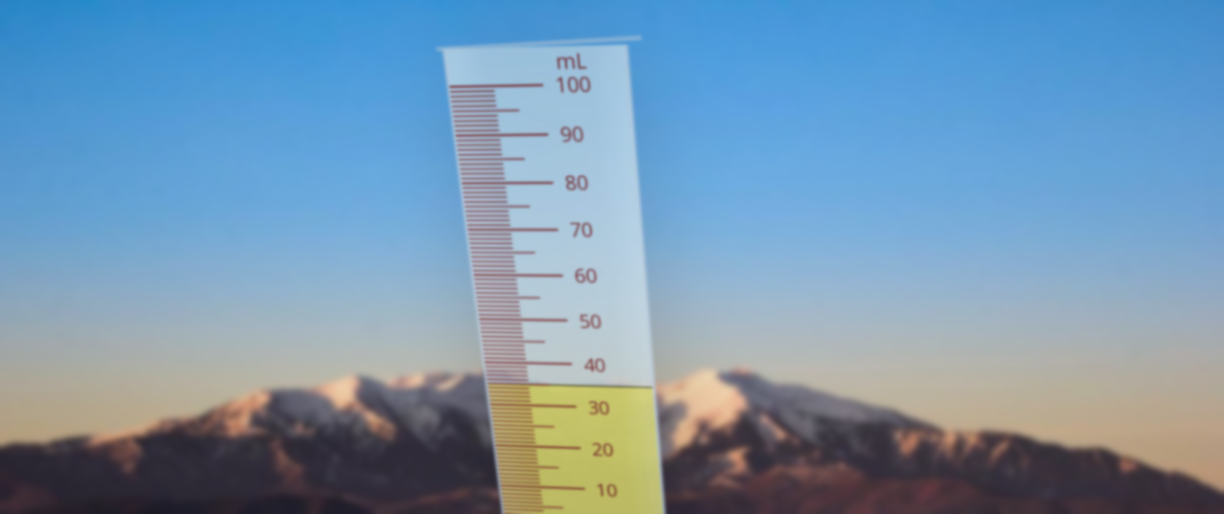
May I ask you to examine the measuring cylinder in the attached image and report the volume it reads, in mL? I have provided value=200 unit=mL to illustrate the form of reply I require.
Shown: value=35 unit=mL
